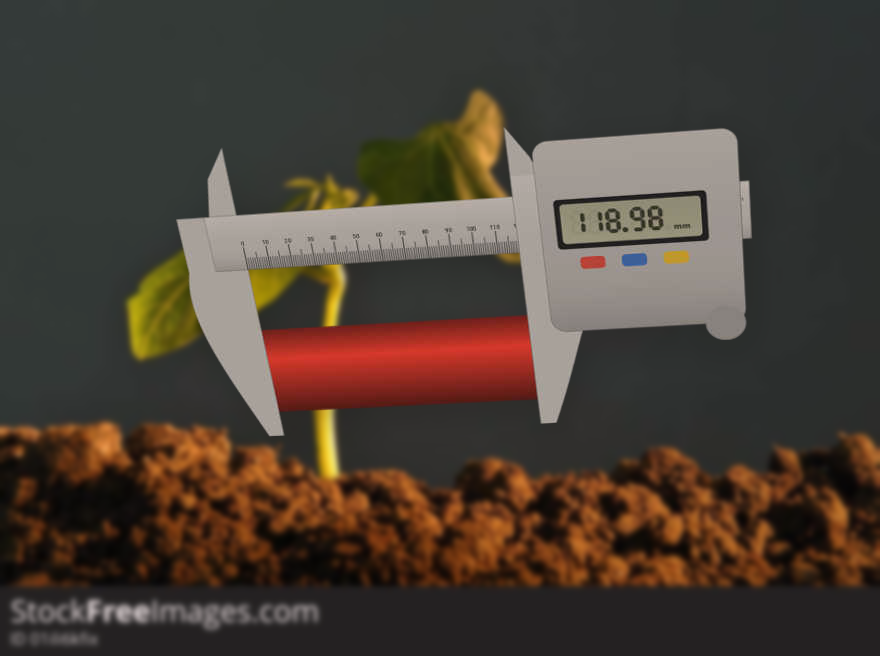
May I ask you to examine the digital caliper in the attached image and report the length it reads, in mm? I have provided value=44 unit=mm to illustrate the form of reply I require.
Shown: value=118.98 unit=mm
